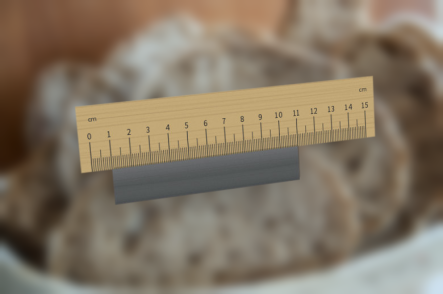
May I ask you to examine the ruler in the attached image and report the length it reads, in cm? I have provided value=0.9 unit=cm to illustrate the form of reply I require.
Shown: value=10 unit=cm
